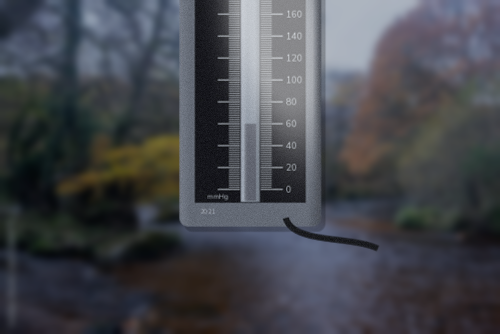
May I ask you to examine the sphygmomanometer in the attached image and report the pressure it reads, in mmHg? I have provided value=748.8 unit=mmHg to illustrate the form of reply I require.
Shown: value=60 unit=mmHg
